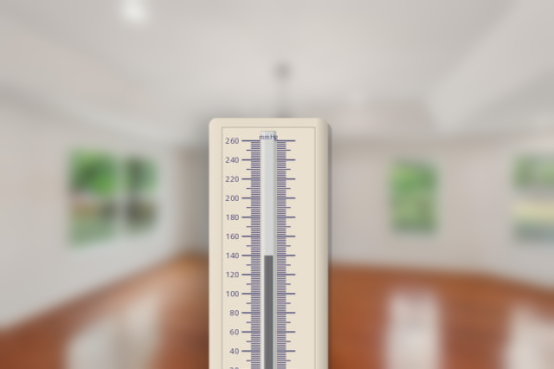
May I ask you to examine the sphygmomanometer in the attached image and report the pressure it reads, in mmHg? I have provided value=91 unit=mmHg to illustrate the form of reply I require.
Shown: value=140 unit=mmHg
